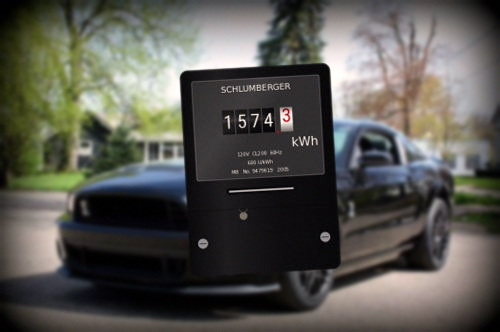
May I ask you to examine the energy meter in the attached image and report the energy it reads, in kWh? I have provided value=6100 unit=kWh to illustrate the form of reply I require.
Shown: value=1574.3 unit=kWh
